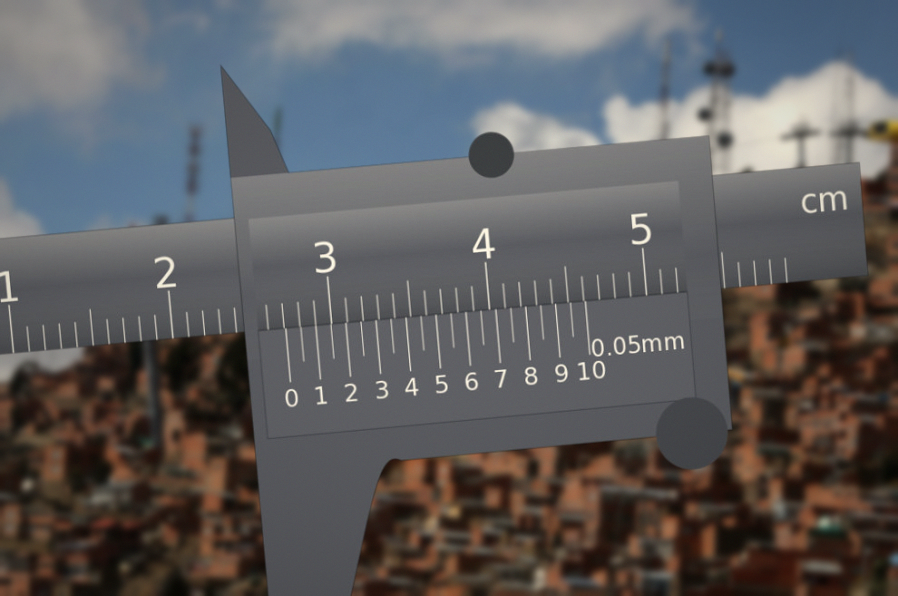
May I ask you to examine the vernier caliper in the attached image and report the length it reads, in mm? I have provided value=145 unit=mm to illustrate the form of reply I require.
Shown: value=27.1 unit=mm
